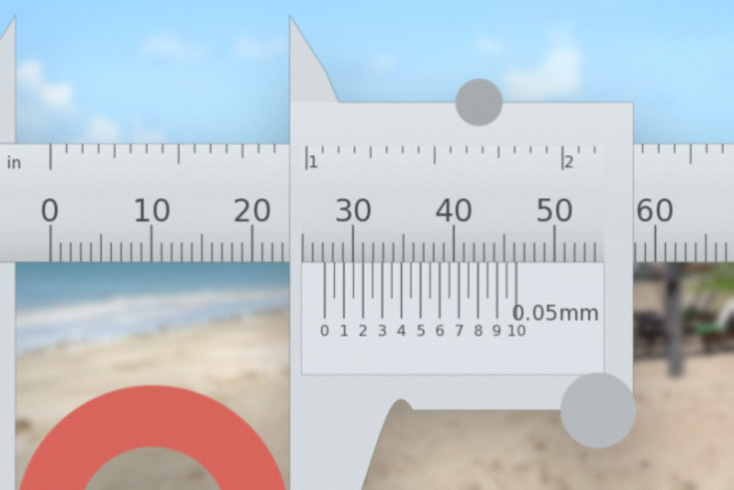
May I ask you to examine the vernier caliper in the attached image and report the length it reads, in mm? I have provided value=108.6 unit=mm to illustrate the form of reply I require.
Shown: value=27.2 unit=mm
